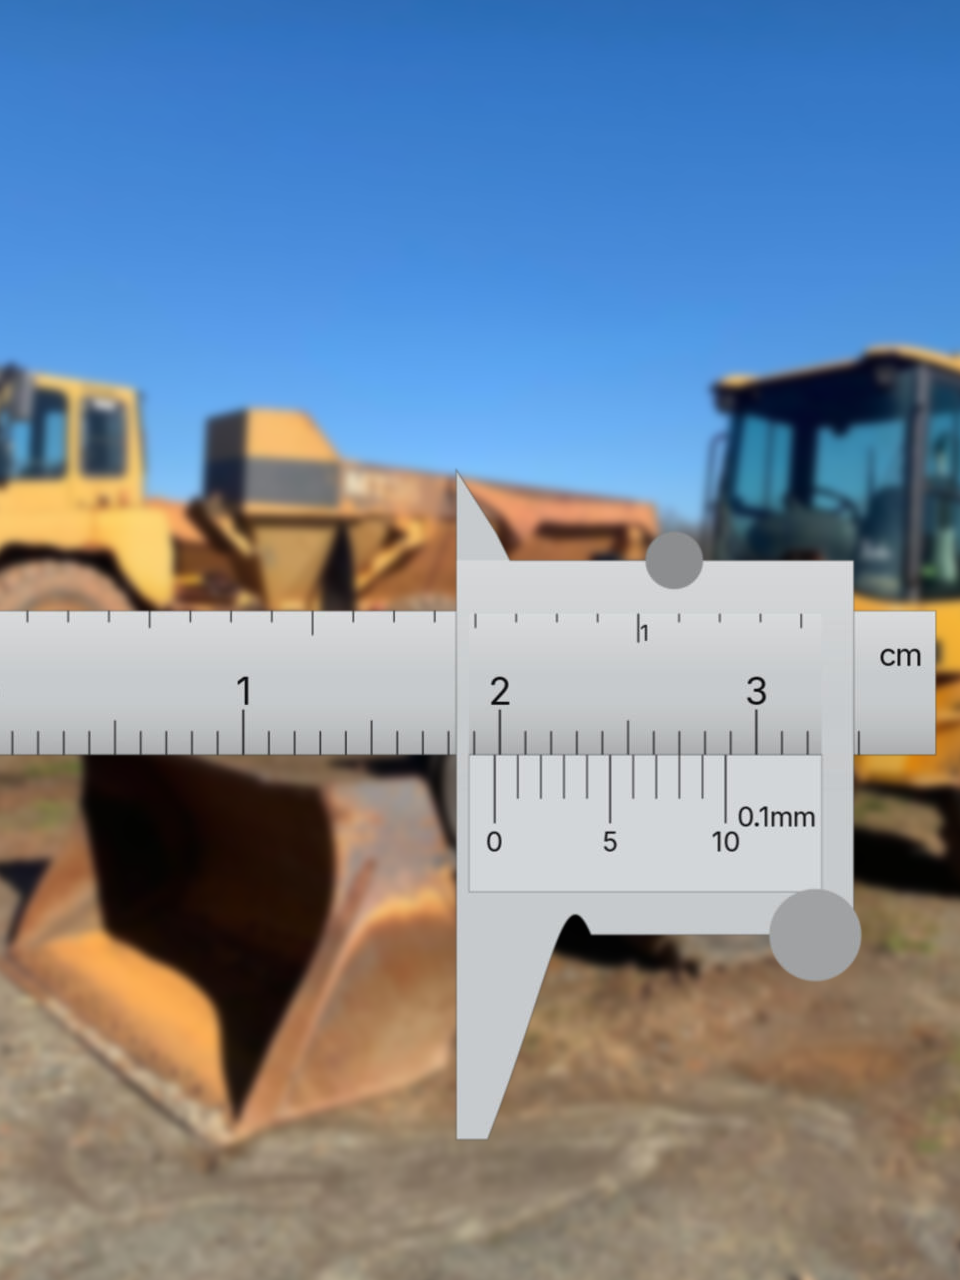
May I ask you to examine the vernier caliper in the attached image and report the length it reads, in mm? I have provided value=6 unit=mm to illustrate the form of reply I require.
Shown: value=19.8 unit=mm
